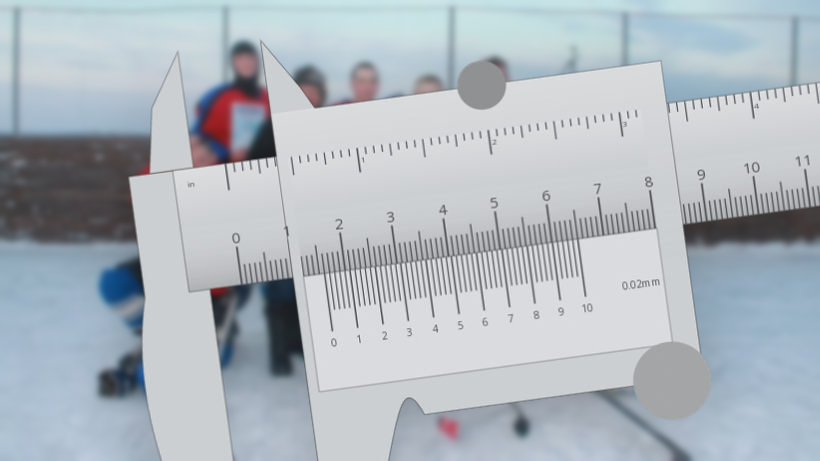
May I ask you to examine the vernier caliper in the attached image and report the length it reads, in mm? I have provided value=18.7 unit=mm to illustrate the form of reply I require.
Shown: value=16.0 unit=mm
